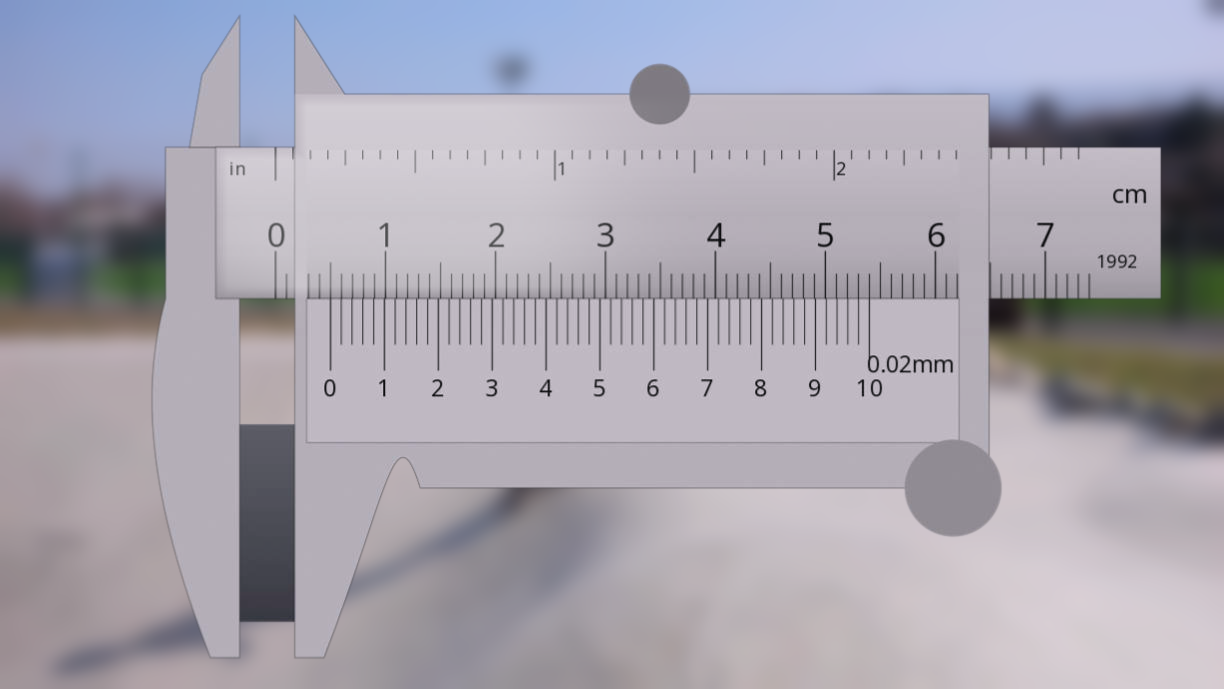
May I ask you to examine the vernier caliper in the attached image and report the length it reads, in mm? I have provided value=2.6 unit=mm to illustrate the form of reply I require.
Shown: value=5.0 unit=mm
